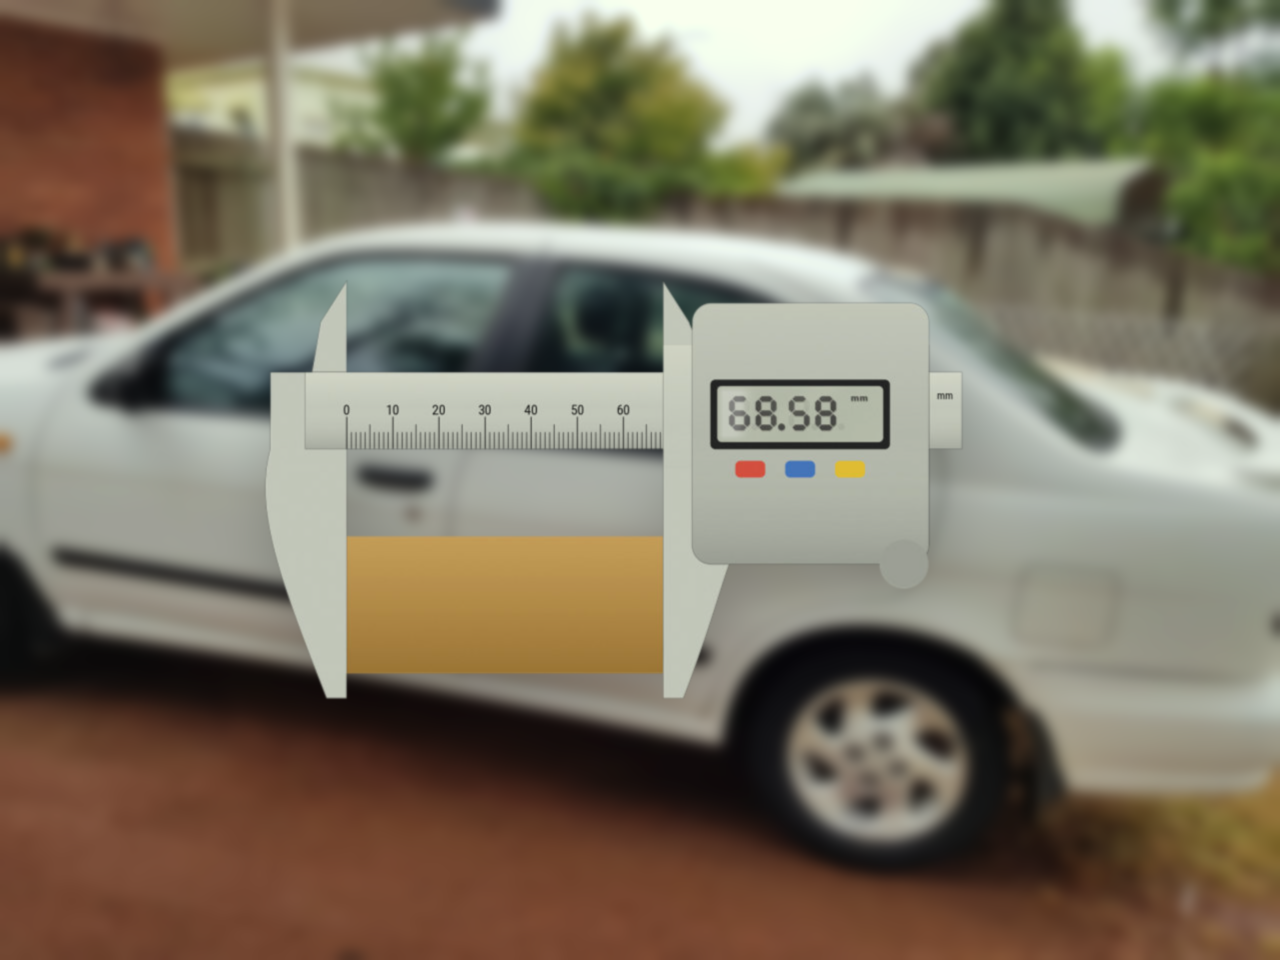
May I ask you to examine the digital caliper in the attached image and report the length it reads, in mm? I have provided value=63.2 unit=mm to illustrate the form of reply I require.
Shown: value=68.58 unit=mm
